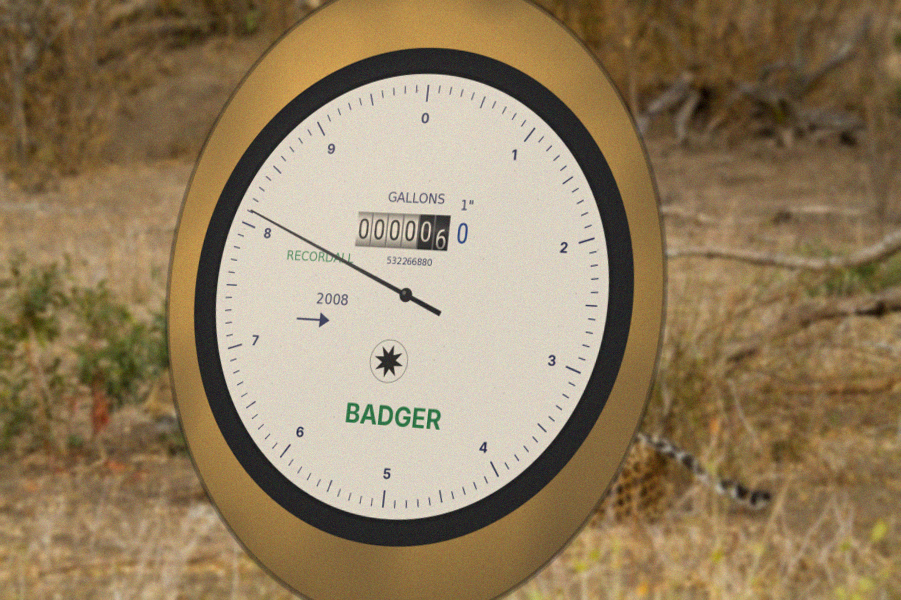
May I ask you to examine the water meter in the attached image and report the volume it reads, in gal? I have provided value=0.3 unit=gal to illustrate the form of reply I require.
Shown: value=58.1 unit=gal
